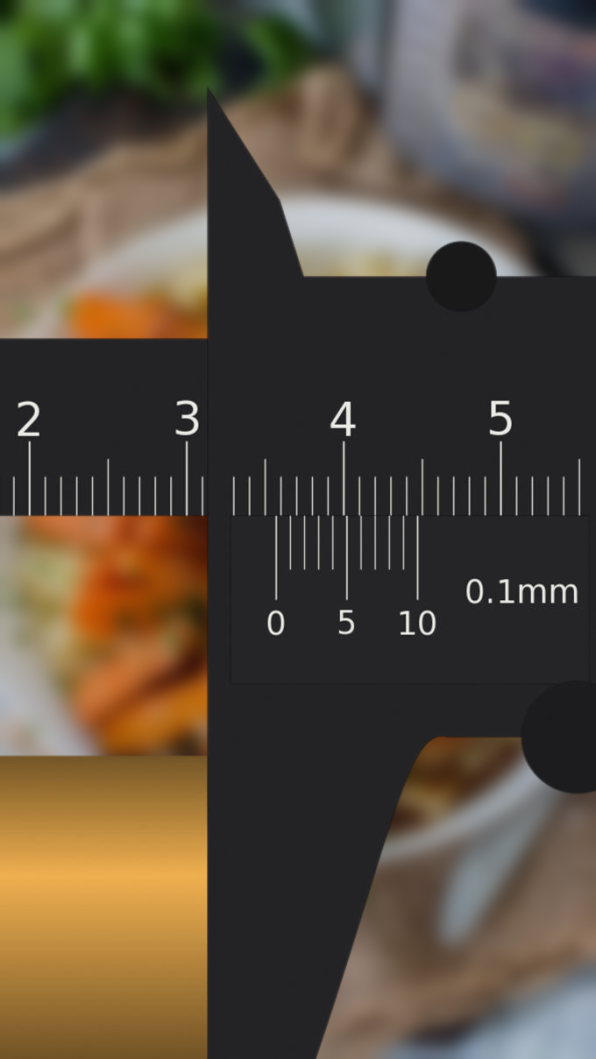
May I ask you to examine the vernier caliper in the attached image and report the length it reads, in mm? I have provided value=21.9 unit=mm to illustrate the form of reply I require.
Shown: value=35.7 unit=mm
